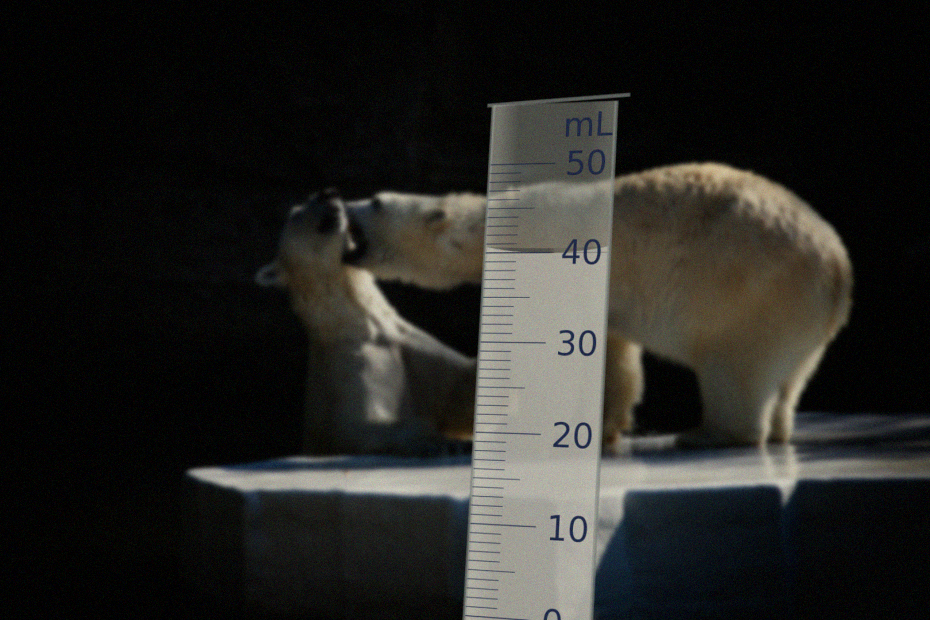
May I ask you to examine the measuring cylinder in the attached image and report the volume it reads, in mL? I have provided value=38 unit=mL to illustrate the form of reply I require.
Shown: value=40 unit=mL
